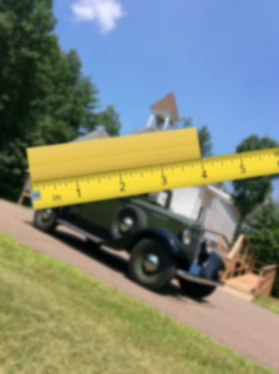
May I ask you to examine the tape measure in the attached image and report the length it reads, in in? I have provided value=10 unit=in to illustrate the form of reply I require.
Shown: value=4 unit=in
